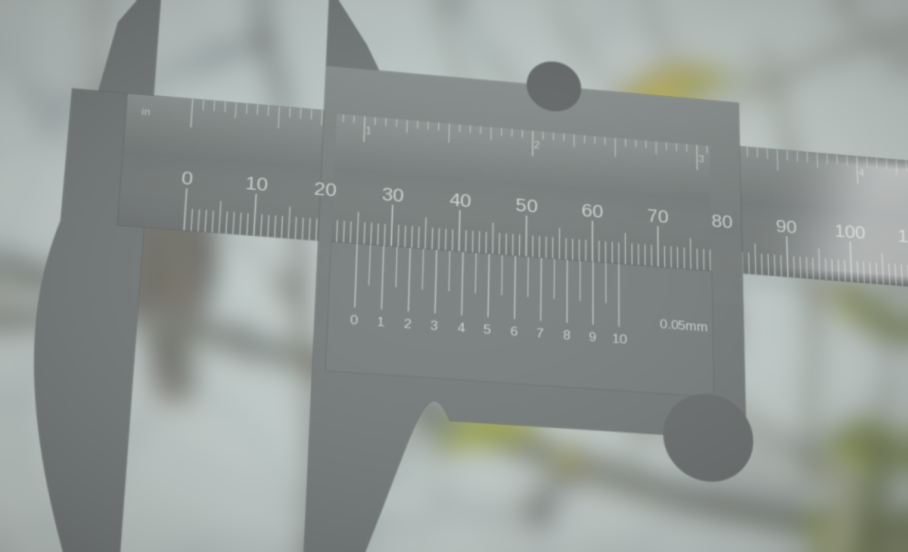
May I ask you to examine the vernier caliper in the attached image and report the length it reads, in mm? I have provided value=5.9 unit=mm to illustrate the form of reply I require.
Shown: value=25.0 unit=mm
